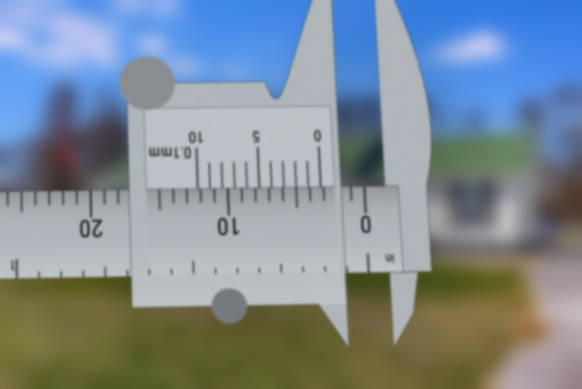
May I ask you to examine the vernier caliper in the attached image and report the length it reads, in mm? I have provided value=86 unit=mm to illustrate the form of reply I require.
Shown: value=3.2 unit=mm
